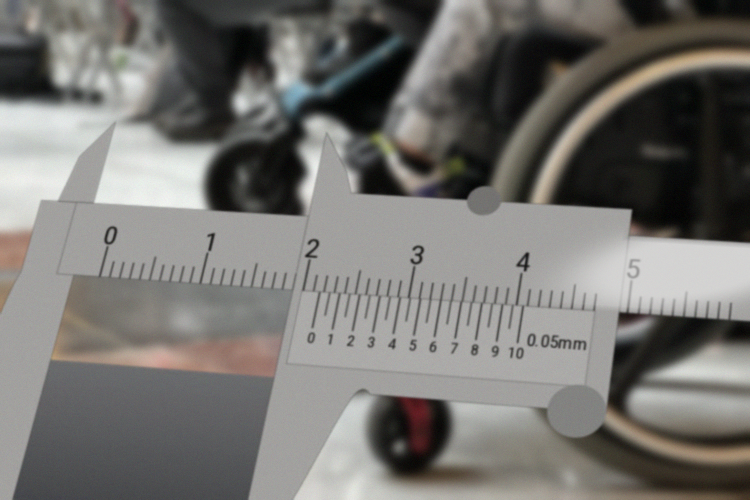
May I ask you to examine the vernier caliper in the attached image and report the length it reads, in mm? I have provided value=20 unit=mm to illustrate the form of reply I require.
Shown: value=21.6 unit=mm
